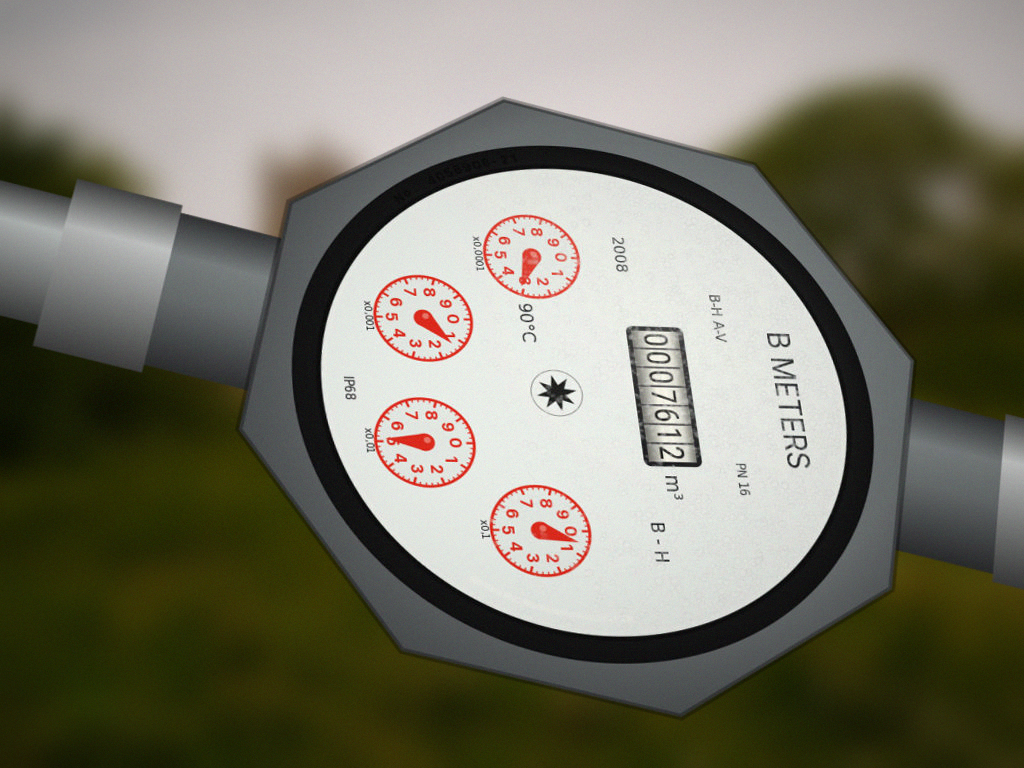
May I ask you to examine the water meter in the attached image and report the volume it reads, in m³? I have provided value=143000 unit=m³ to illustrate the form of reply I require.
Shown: value=7612.0513 unit=m³
